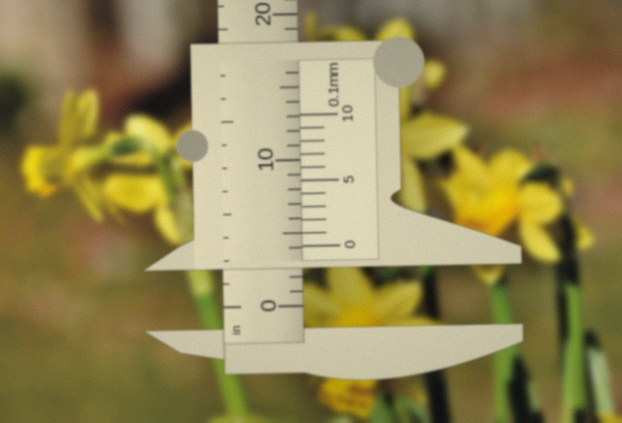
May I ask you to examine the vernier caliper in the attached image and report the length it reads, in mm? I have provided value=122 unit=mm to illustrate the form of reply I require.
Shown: value=4.1 unit=mm
